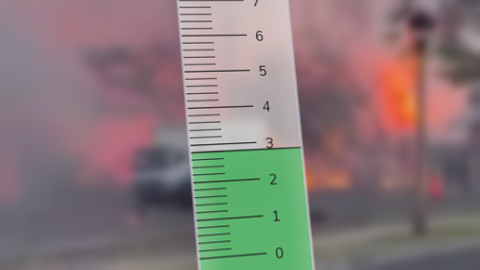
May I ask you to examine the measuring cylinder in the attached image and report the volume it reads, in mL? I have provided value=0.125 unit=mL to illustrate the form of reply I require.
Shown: value=2.8 unit=mL
